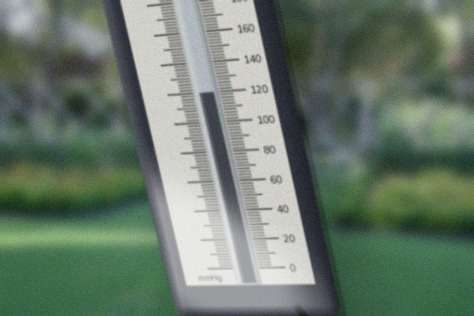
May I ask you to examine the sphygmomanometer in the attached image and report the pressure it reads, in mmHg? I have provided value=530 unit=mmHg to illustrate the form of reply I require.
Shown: value=120 unit=mmHg
